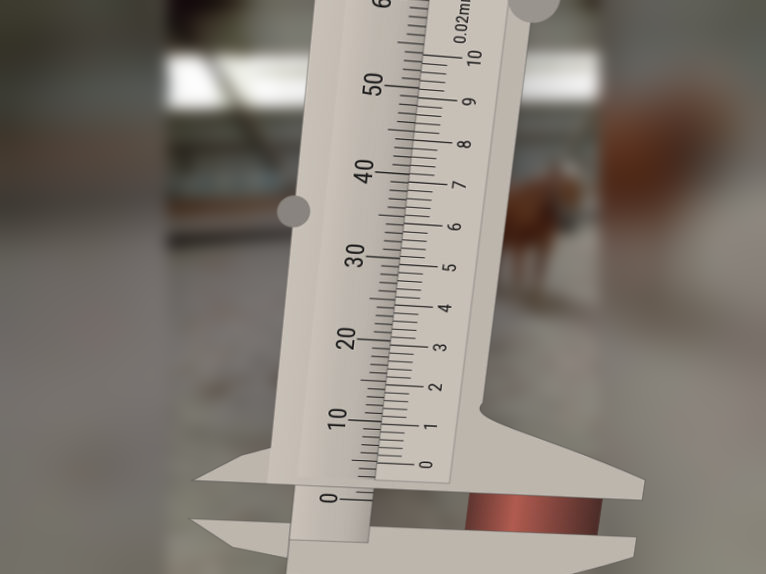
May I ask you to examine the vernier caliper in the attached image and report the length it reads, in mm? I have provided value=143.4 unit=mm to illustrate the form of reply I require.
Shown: value=4.8 unit=mm
